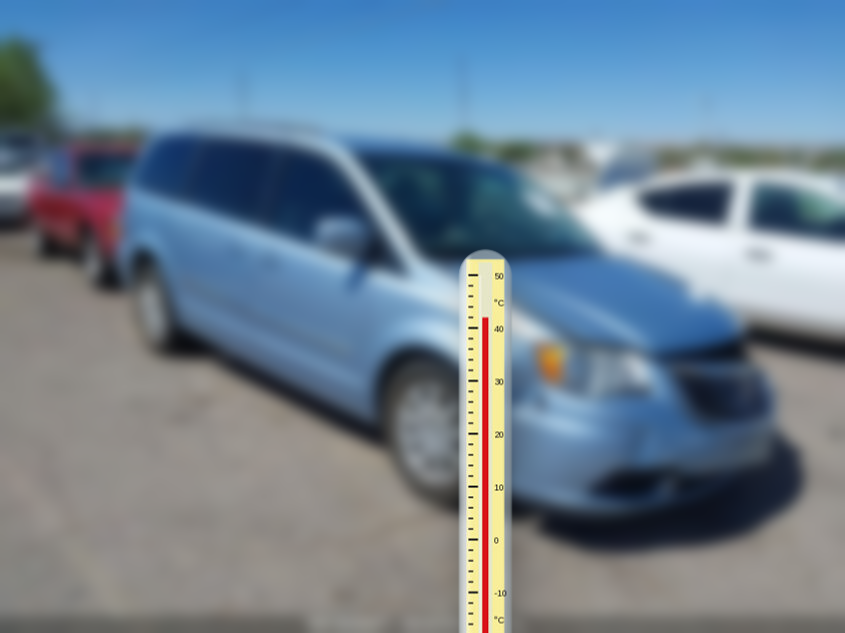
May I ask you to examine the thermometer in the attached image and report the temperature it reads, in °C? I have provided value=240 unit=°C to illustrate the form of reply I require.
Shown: value=42 unit=°C
